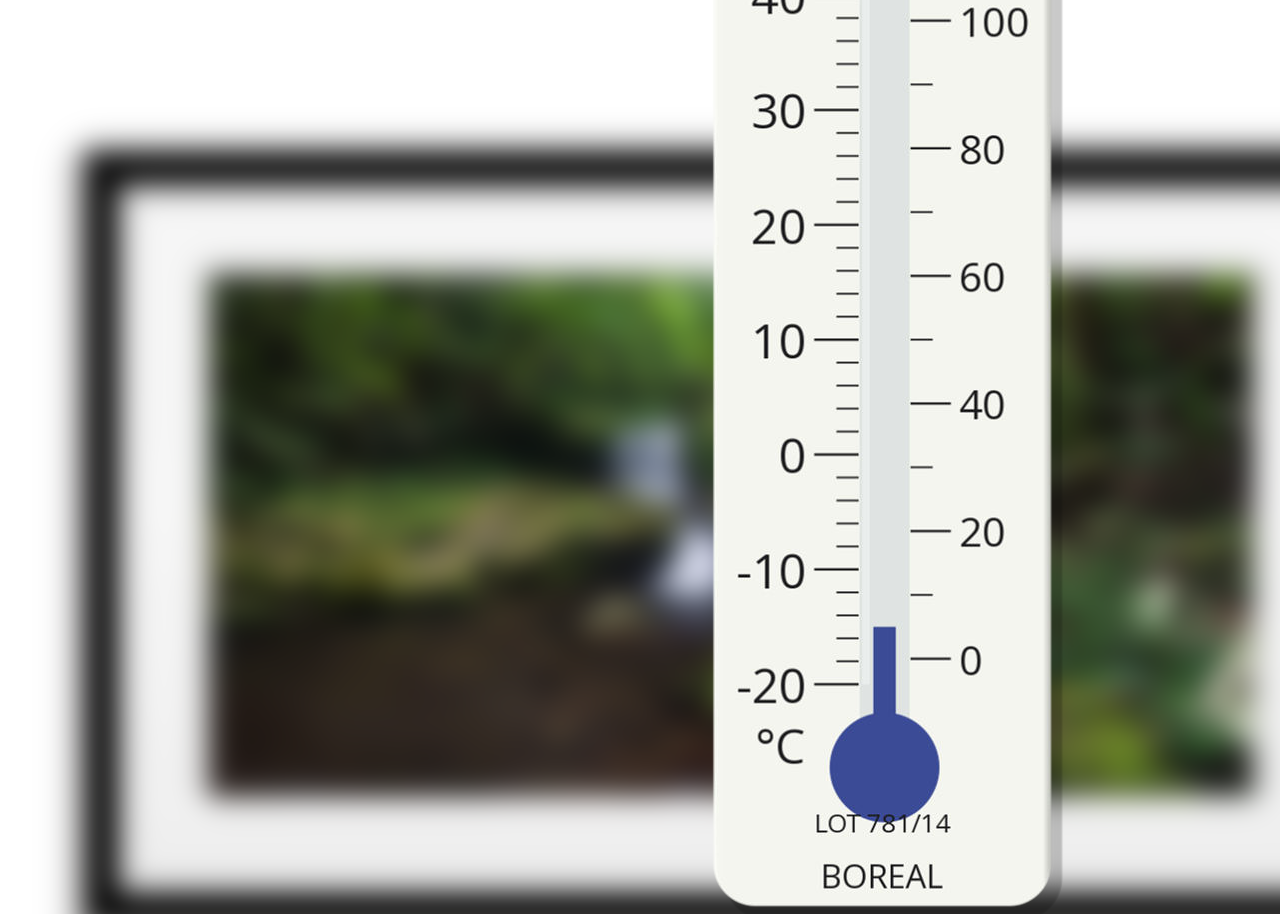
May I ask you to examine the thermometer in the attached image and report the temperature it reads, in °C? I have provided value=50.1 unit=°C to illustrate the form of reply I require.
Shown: value=-15 unit=°C
